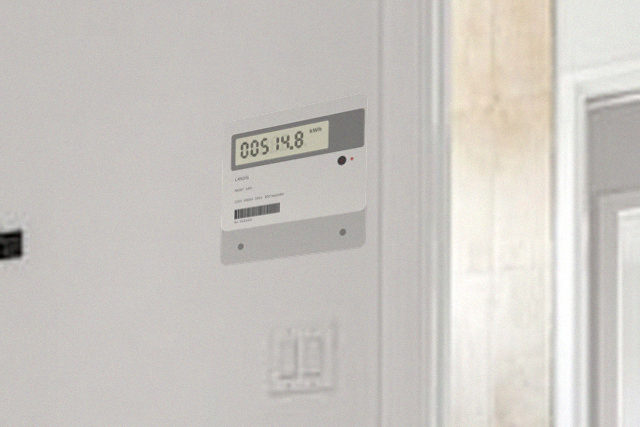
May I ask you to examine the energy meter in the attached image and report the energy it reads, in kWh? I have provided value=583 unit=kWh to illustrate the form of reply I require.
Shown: value=514.8 unit=kWh
